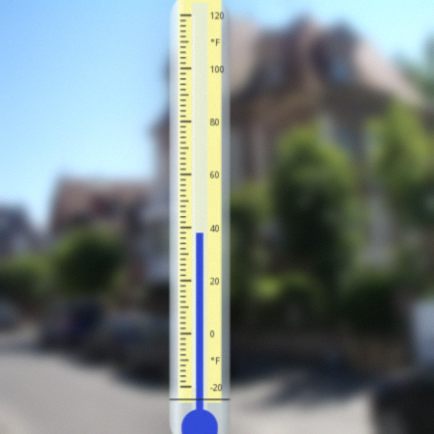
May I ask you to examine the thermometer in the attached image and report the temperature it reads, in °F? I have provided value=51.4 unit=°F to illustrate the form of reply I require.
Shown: value=38 unit=°F
